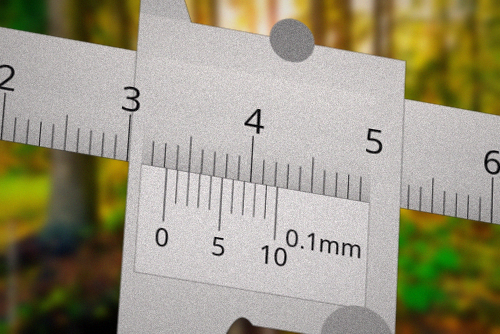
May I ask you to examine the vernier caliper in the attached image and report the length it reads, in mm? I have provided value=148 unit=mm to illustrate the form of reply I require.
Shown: value=33.2 unit=mm
